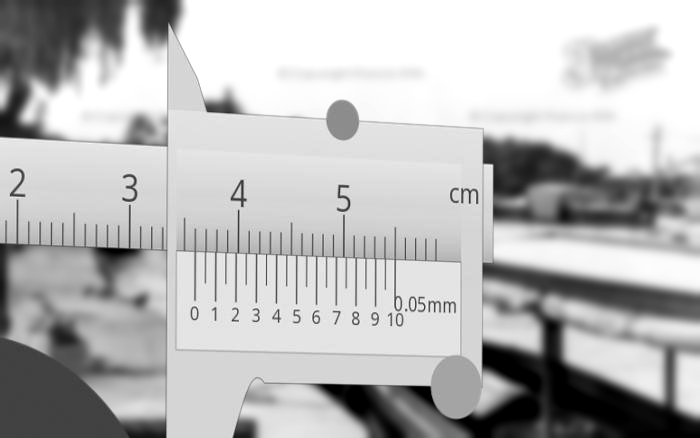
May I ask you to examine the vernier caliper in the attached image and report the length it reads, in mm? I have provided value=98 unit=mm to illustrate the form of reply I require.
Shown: value=36.0 unit=mm
